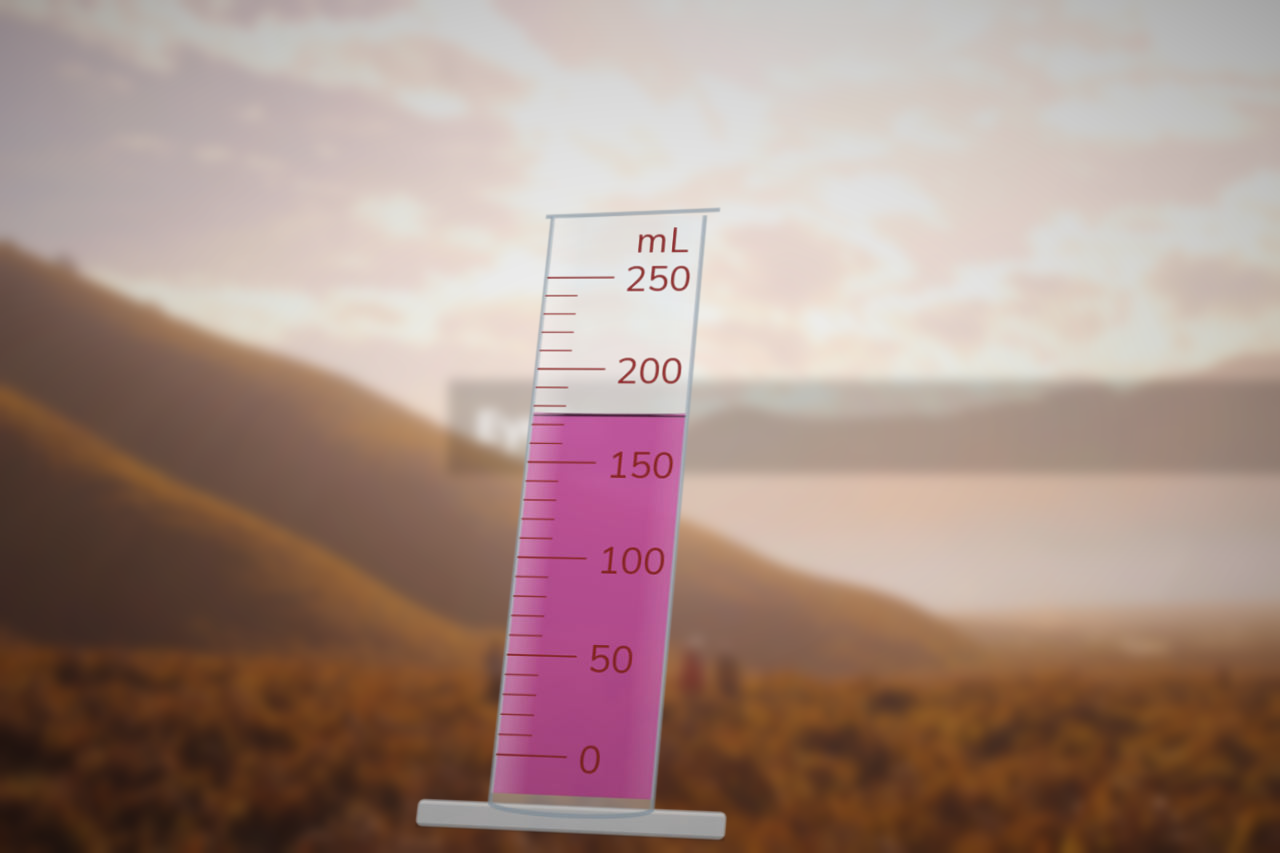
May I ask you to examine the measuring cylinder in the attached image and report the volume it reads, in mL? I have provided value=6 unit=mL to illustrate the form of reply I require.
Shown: value=175 unit=mL
